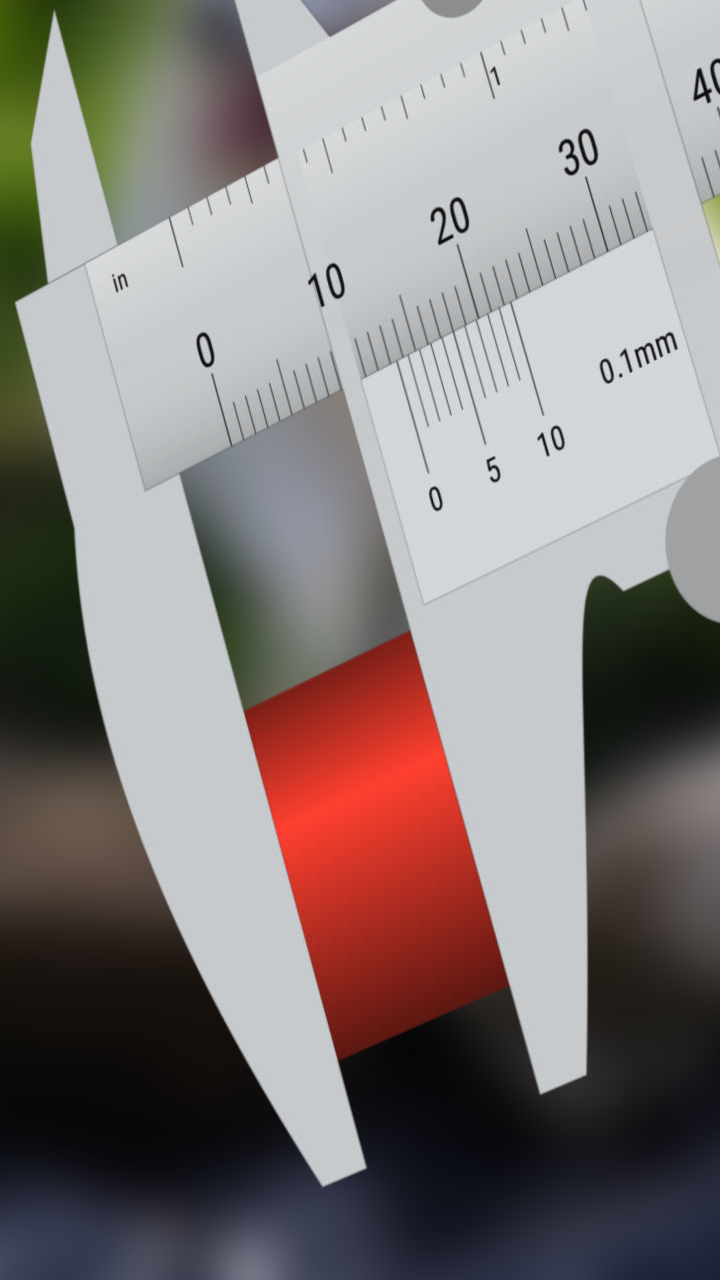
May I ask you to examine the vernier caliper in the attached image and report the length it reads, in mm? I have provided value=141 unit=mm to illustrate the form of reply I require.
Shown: value=13.5 unit=mm
